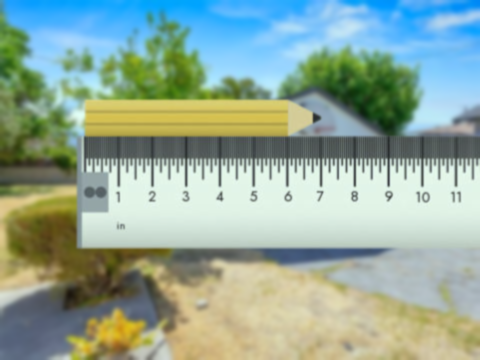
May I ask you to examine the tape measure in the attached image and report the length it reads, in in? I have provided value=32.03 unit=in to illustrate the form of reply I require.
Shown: value=7 unit=in
